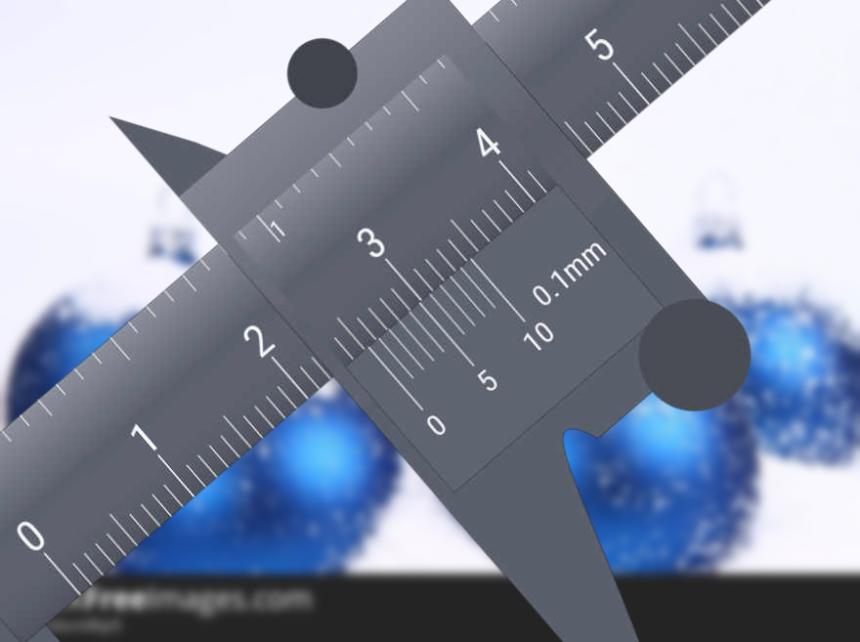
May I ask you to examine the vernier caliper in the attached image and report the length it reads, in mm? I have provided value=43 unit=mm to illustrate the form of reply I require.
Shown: value=25.3 unit=mm
